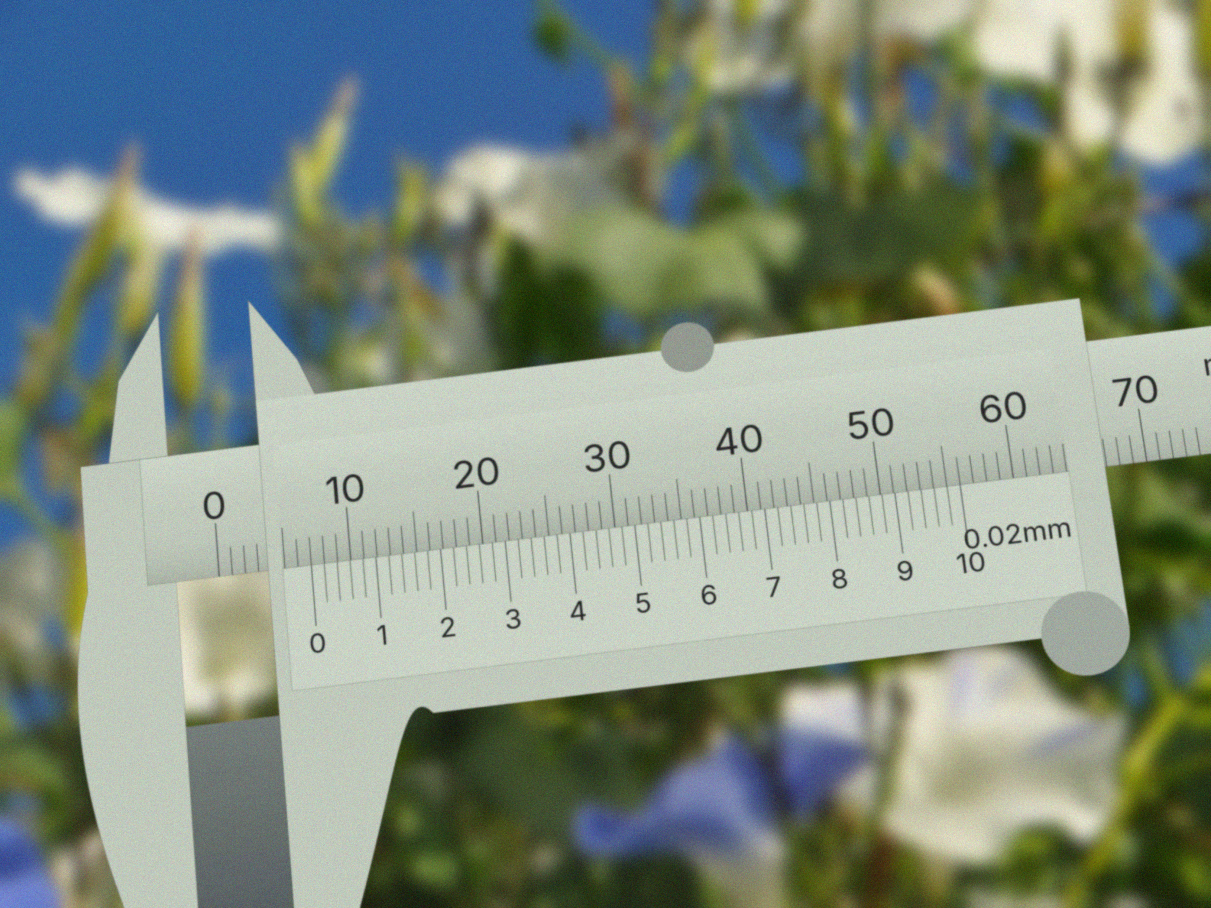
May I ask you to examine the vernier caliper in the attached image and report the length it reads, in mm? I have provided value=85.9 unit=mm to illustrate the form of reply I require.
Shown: value=7.0 unit=mm
